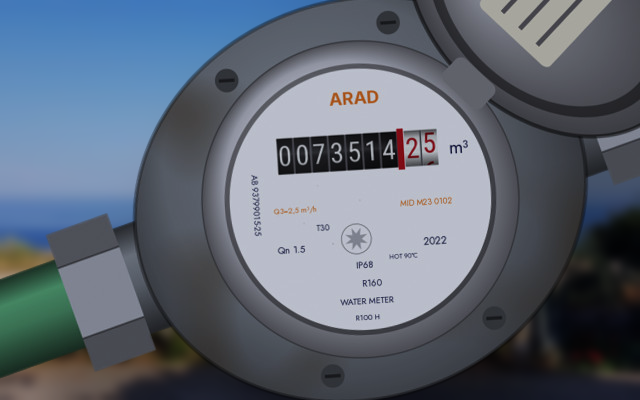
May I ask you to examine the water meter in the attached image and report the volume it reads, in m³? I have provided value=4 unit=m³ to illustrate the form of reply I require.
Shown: value=73514.25 unit=m³
